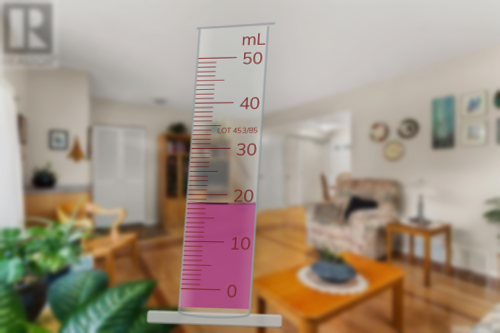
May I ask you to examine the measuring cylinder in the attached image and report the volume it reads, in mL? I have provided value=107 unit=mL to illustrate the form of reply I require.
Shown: value=18 unit=mL
